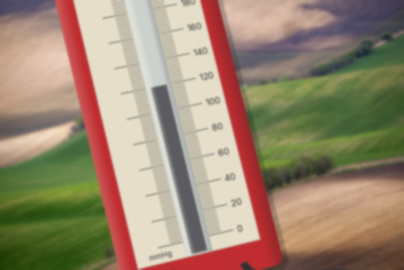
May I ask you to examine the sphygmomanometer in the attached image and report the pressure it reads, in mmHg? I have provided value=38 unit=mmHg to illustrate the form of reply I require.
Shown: value=120 unit=mmHg
